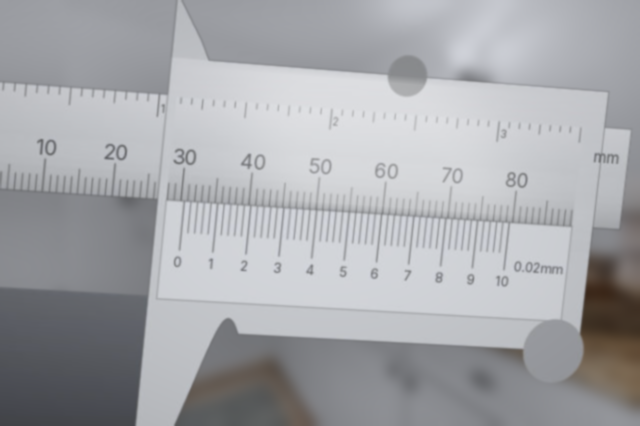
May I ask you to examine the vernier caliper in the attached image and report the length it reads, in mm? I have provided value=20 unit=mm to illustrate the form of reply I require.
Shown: value=30.5 unit=mm
